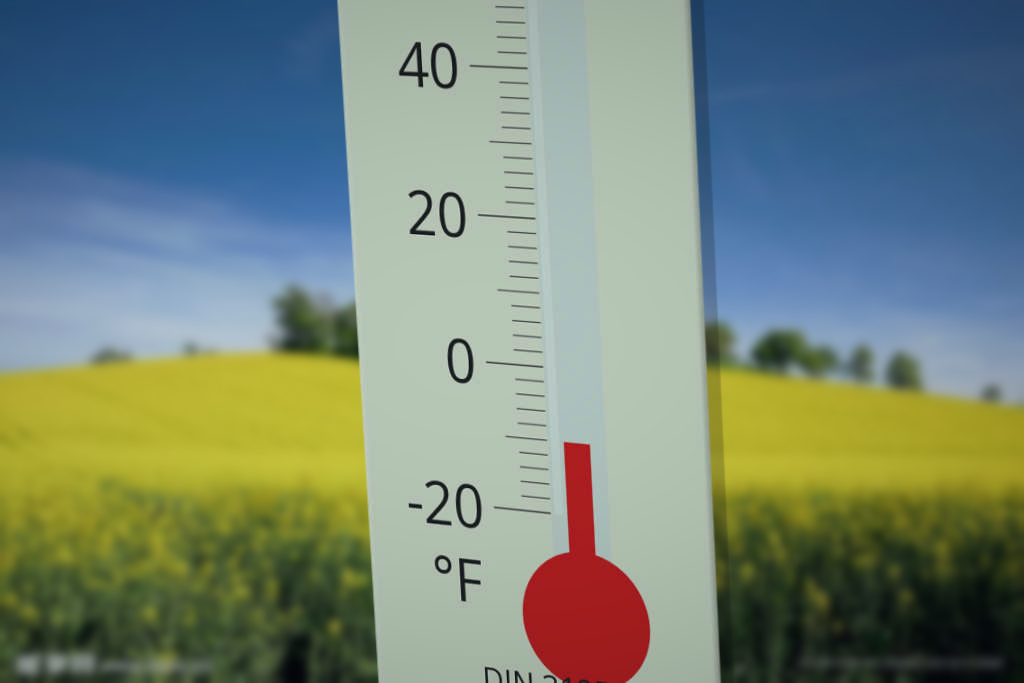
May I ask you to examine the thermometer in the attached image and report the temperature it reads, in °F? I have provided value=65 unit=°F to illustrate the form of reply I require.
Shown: value=-10 unit=°F
